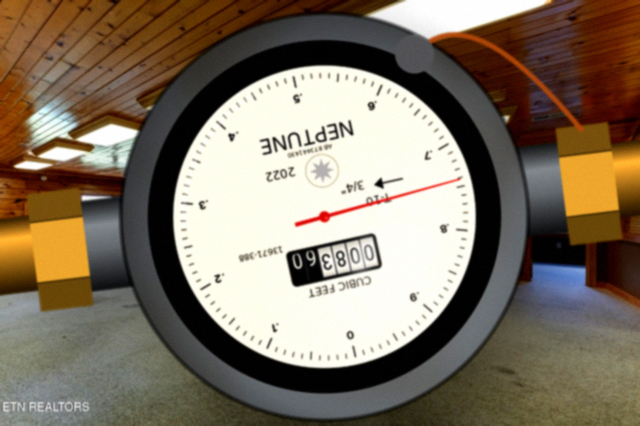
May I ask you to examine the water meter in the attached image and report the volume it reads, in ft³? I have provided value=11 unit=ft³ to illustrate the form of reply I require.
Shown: value=8359.74 unit=ft³
